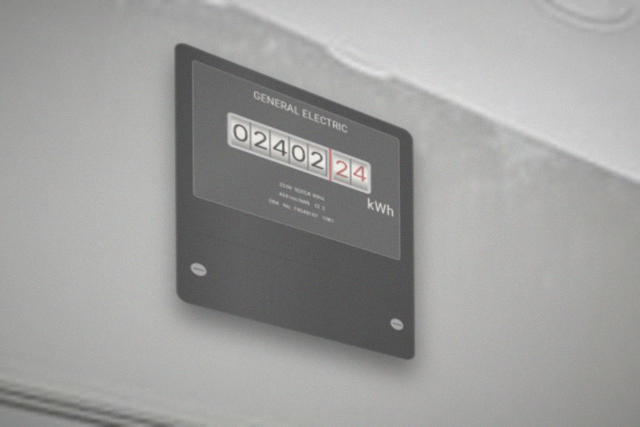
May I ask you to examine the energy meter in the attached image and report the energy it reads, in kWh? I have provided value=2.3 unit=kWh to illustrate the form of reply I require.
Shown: value=2402.24 unit=kWh
